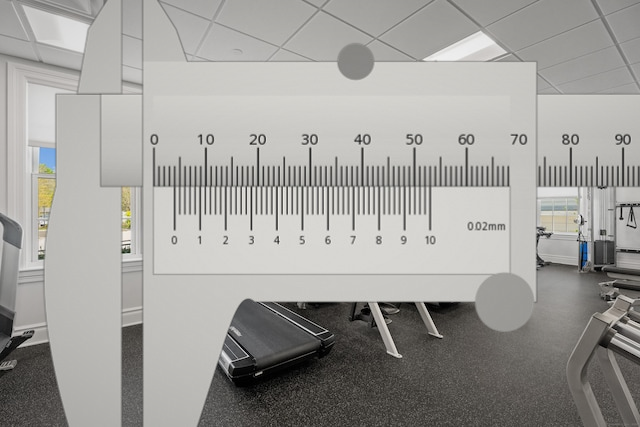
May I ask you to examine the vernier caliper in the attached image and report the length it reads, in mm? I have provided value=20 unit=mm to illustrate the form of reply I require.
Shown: value=4.0 unit=mm
